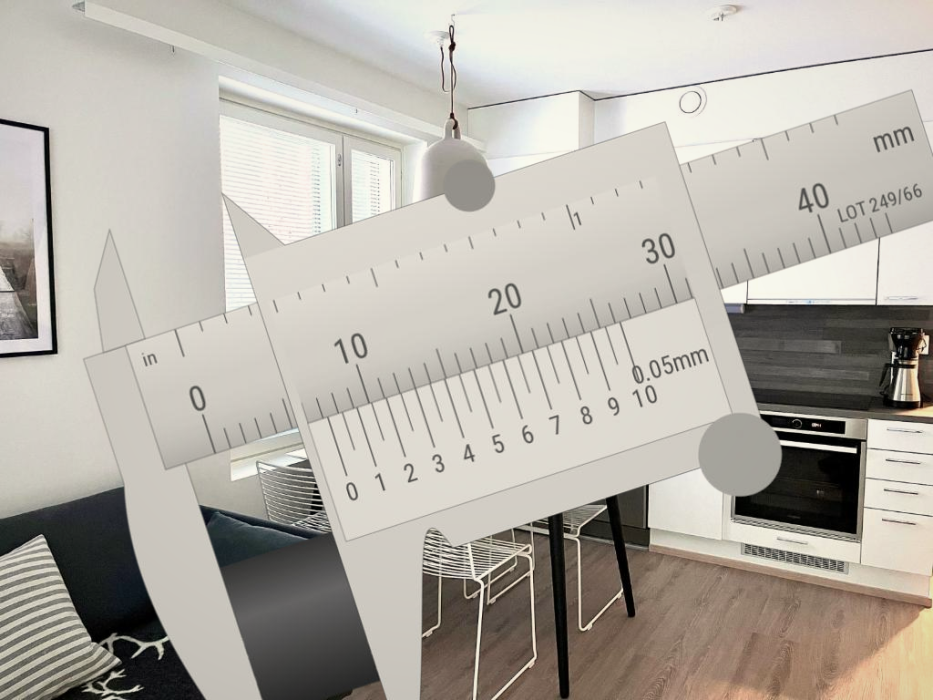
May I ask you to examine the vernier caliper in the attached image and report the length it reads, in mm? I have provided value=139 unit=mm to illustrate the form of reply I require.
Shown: value=7.3 unit=mm
